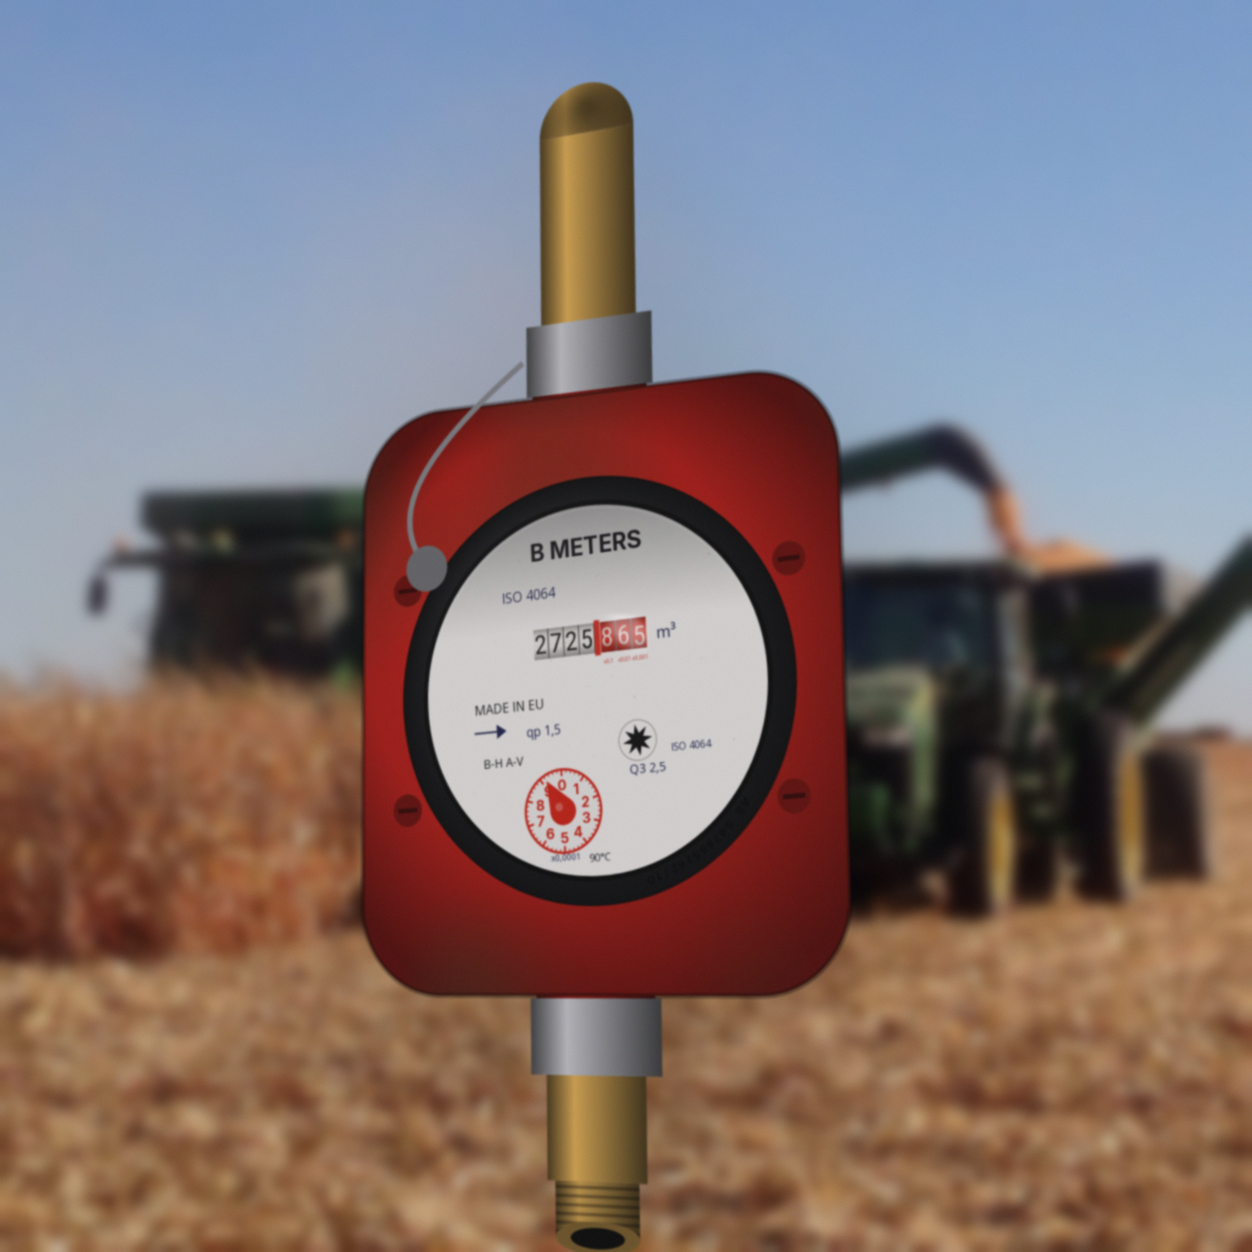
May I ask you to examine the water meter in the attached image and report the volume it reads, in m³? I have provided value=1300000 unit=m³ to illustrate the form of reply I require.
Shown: value=2725.8649 unit=m³
